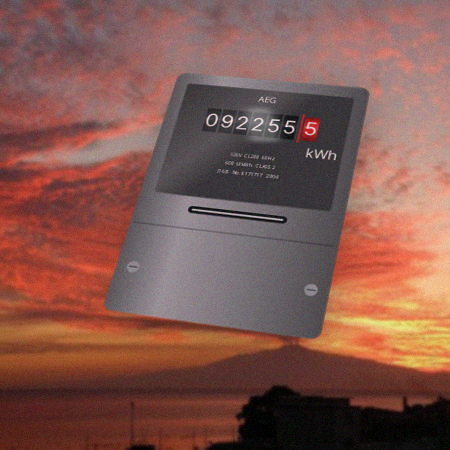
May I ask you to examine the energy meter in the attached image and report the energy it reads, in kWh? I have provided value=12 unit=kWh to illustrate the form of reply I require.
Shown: value=92255.5 unit=kWh
